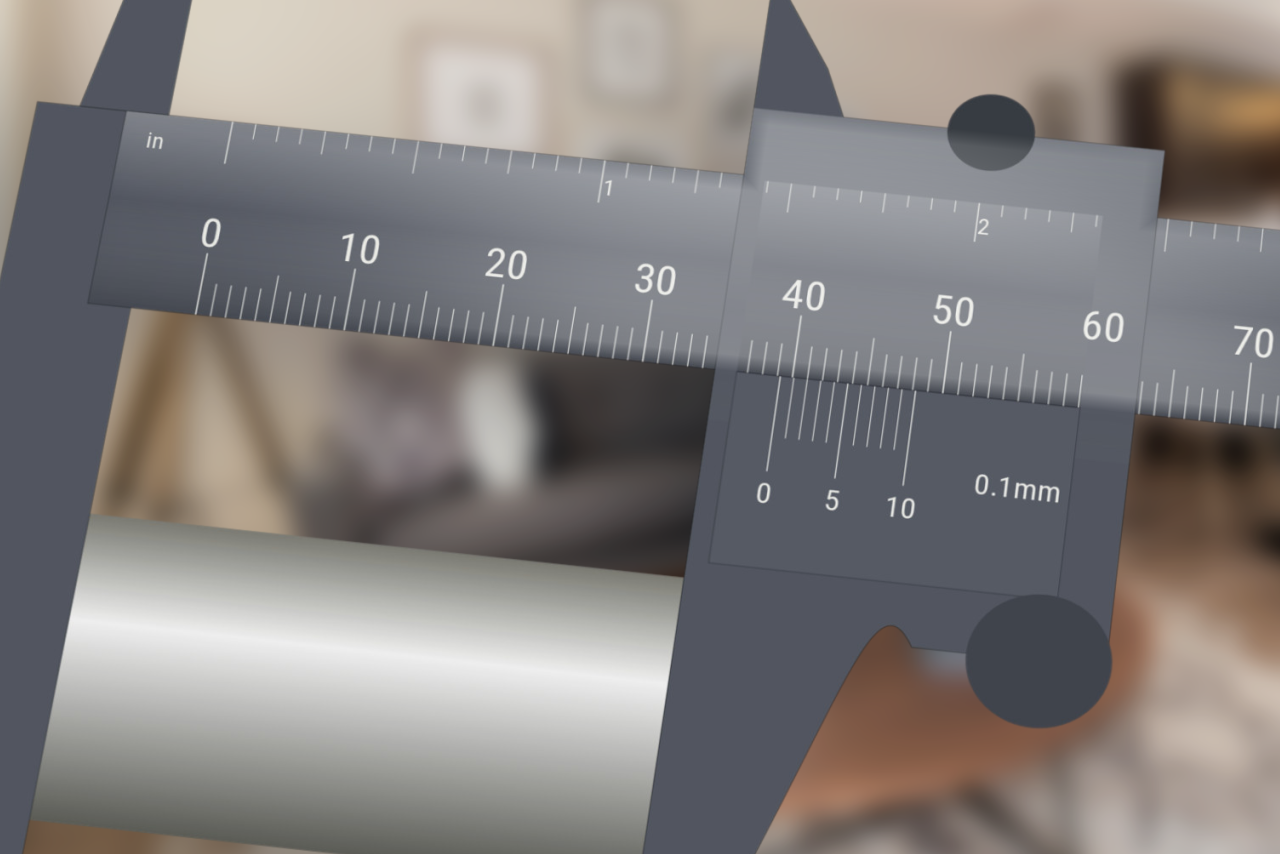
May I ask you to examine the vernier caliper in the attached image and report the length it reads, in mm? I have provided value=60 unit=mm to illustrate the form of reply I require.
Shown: value=39.2 unit=mm
